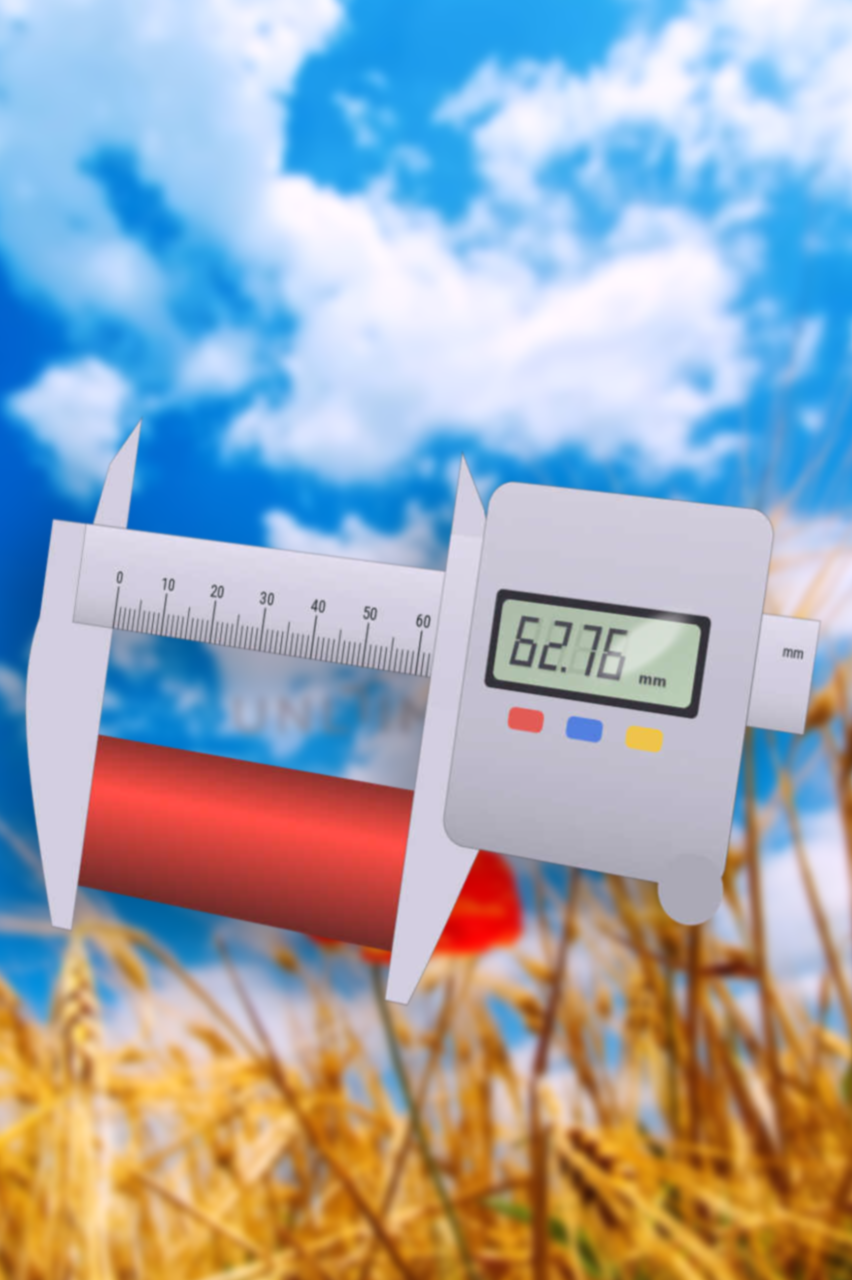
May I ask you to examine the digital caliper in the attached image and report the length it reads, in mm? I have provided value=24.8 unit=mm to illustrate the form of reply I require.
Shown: value=62.76 unit=mm
